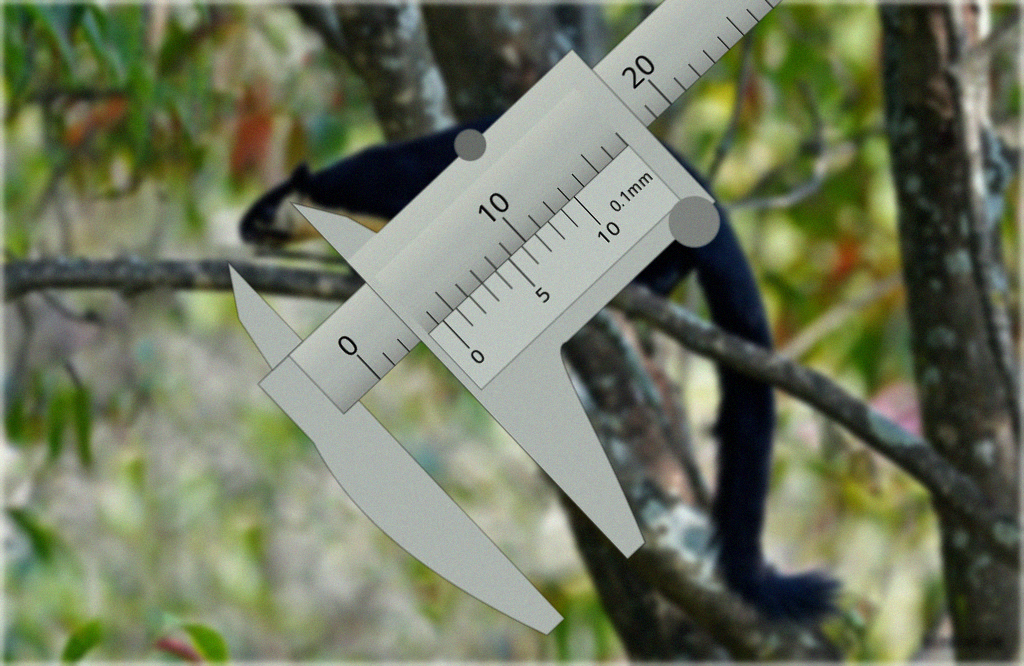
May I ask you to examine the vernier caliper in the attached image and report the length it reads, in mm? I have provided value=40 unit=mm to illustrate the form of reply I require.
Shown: value=4.3 unit=mm
